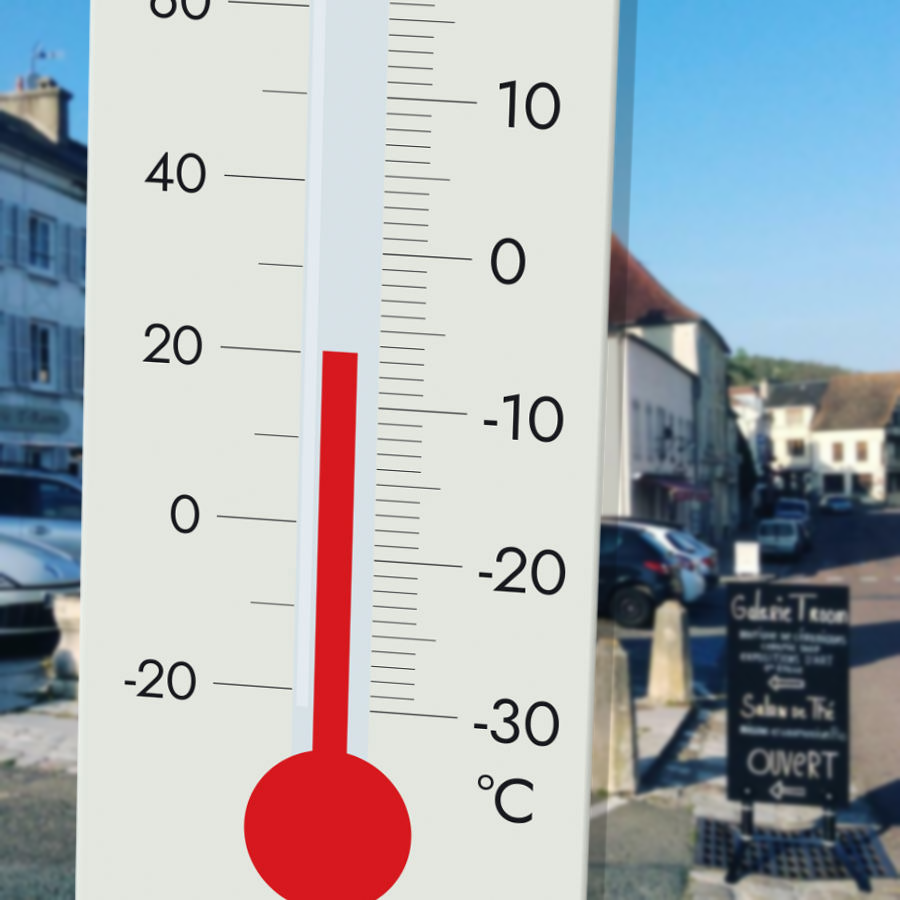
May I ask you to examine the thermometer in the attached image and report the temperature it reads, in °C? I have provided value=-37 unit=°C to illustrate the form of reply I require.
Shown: value=-6.5 unit=°C
